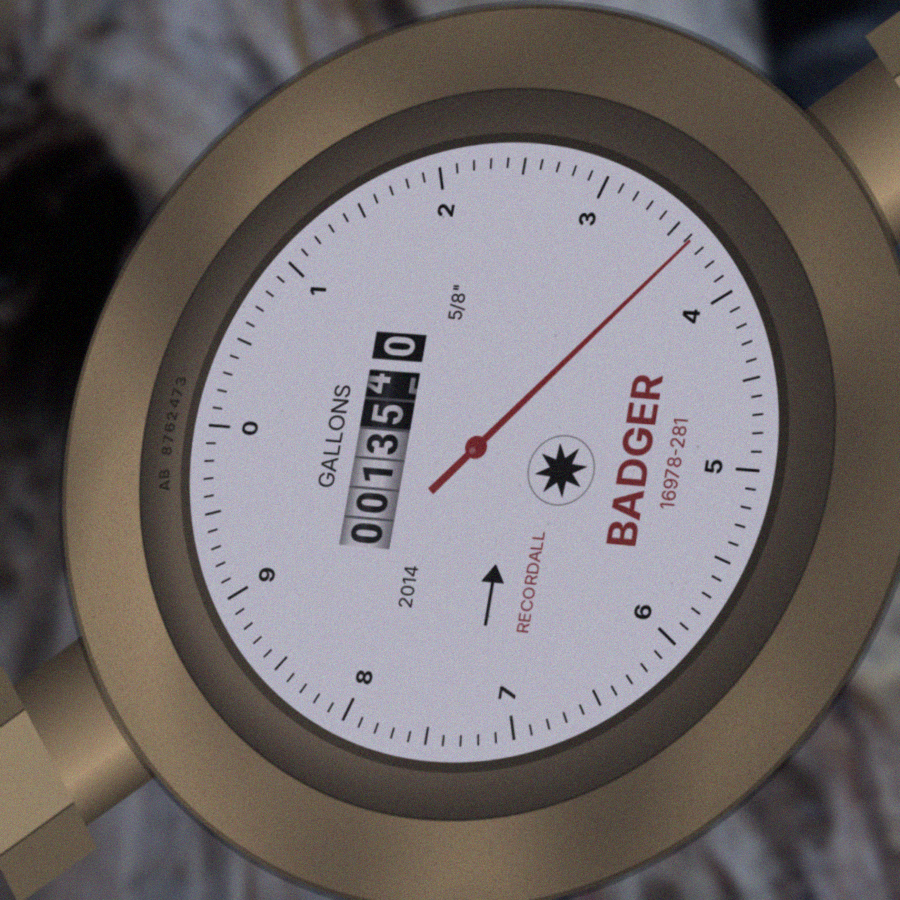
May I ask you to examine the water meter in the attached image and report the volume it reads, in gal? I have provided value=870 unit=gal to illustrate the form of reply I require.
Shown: value=13543.6 unit=gal
